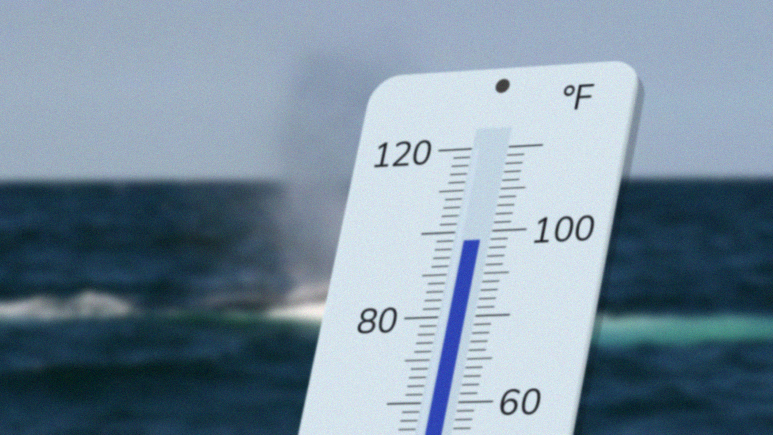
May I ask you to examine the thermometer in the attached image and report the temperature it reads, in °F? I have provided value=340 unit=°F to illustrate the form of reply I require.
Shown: value=98 unit=°F
